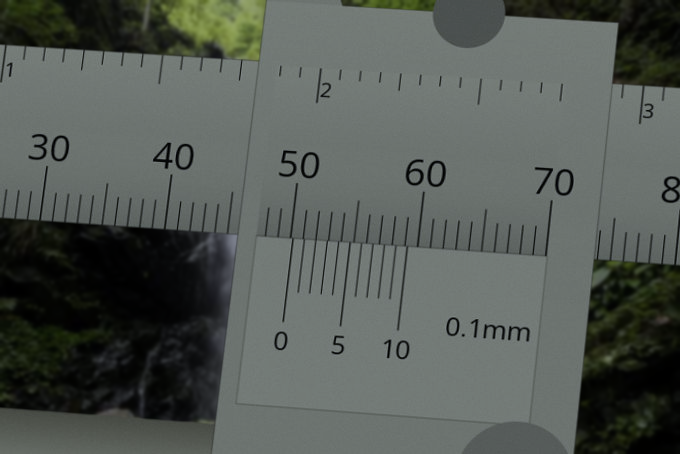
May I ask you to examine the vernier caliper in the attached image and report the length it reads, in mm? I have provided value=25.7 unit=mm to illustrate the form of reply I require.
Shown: value=50.2 unit=mm
